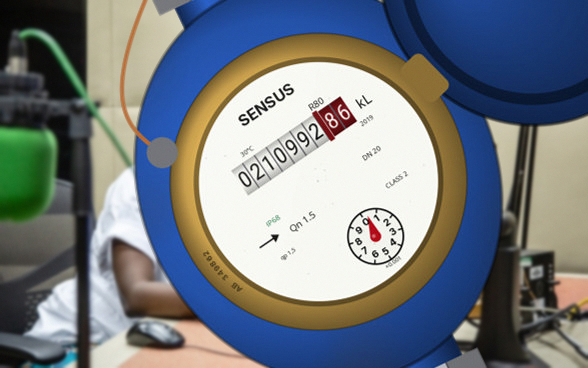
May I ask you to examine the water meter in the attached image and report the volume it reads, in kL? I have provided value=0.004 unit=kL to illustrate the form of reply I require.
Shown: value=210992.860 unit=kL
